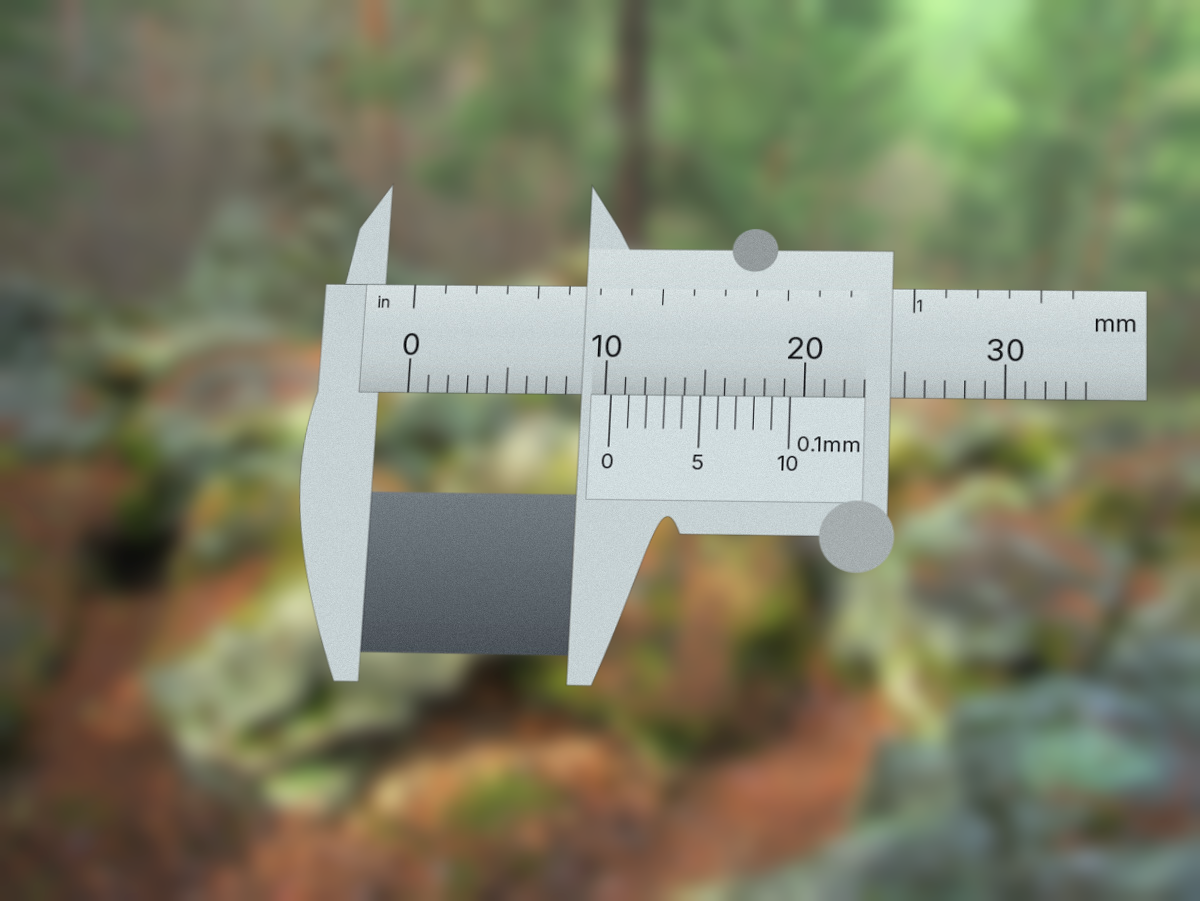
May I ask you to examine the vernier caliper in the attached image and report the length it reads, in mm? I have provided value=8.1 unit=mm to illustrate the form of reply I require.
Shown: value=10.3 unit=mm
